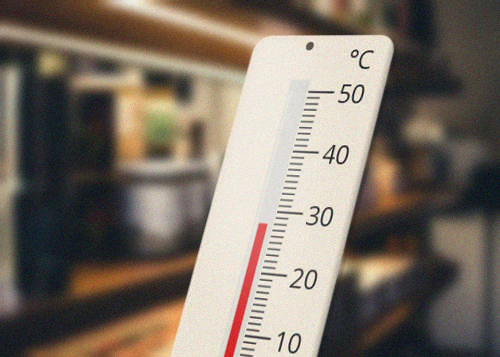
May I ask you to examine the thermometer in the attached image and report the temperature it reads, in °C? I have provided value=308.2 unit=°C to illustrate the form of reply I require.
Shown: value=28 unit=°C
